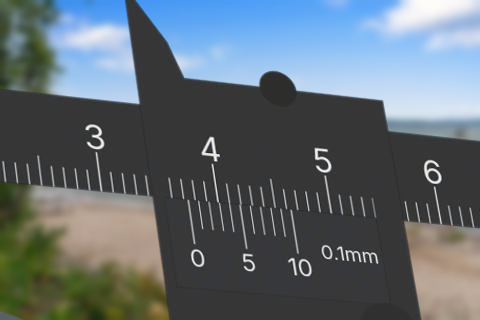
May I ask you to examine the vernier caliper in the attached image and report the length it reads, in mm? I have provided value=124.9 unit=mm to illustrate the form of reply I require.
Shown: value=37.4 unit=mm
